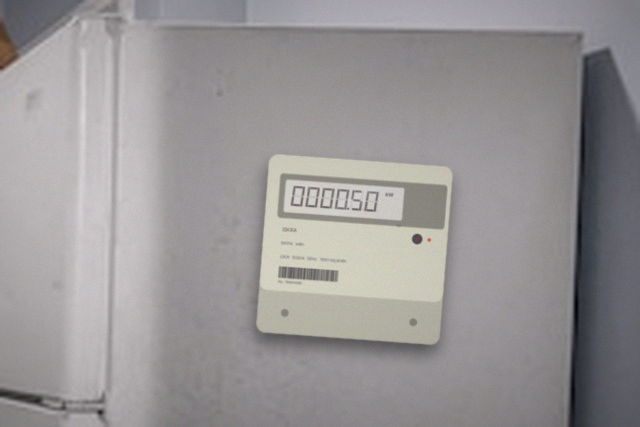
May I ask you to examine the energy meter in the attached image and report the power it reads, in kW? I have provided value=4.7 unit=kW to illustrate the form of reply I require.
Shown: value=0.50 unit=kW
